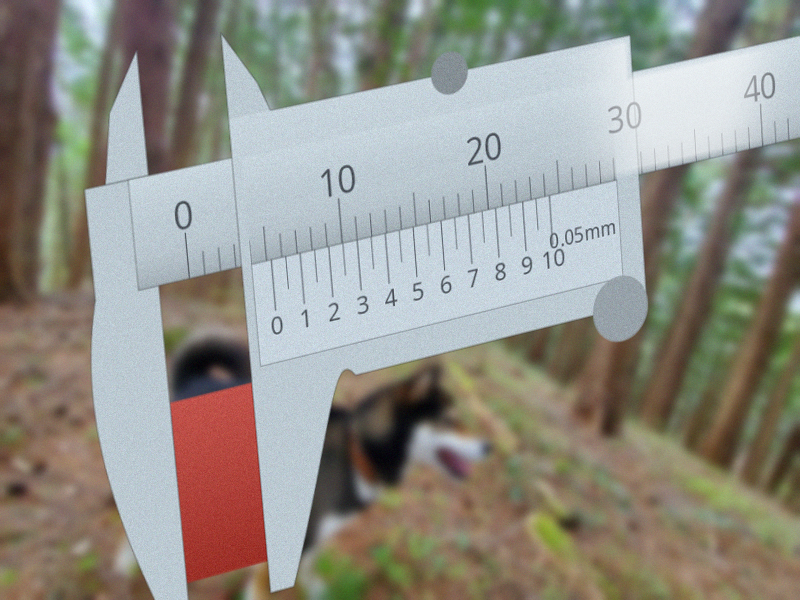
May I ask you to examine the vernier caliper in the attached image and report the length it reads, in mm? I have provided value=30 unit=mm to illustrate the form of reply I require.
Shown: value=5.3 unit=mm
